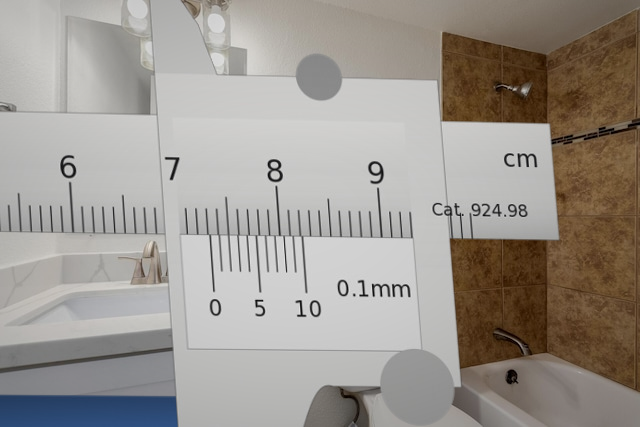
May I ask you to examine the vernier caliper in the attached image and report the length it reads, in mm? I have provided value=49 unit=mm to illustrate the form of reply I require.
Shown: value=73.2 unit=mm
